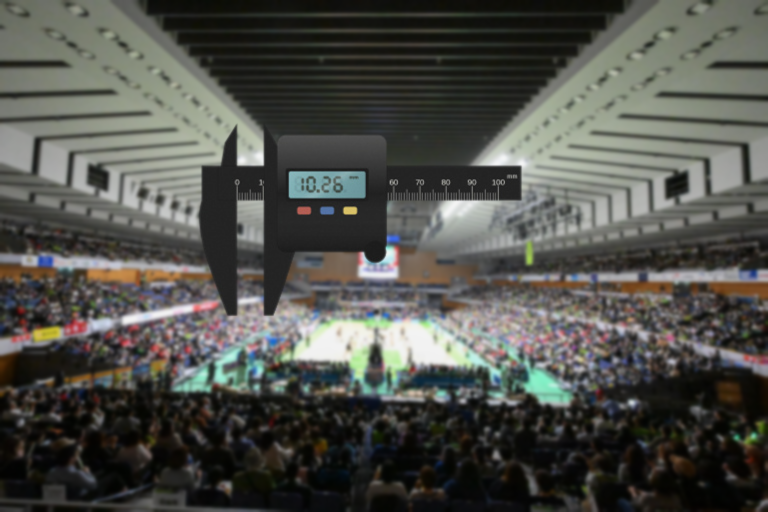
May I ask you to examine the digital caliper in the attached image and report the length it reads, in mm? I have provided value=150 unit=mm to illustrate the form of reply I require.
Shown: value=10.26 unit=mm
